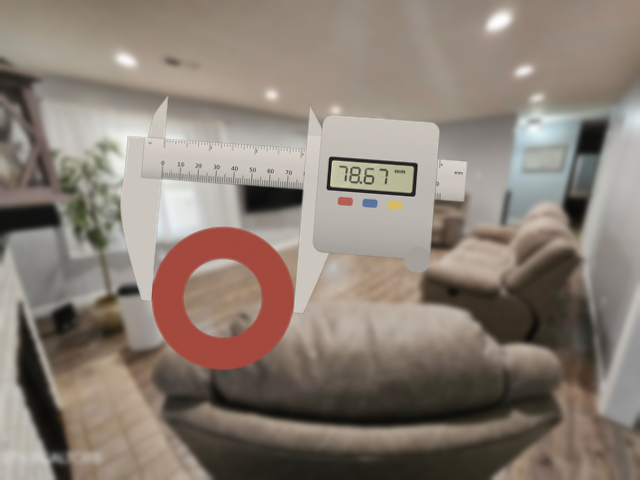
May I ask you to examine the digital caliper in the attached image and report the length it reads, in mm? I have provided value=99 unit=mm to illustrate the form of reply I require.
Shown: value=78.67 unit=mm
